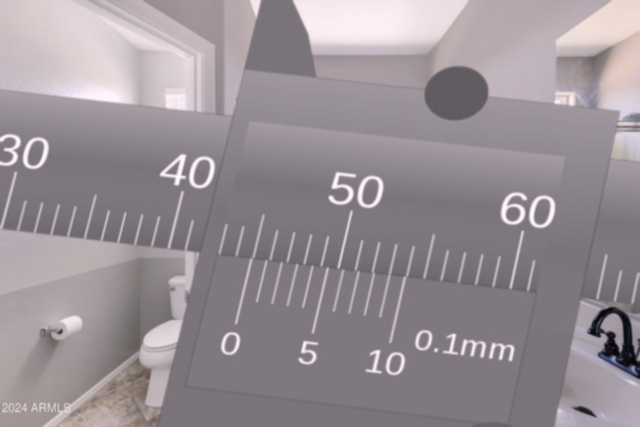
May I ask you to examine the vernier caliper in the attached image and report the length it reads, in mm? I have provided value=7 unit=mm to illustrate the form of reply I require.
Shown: value=44.9 unit=mm
